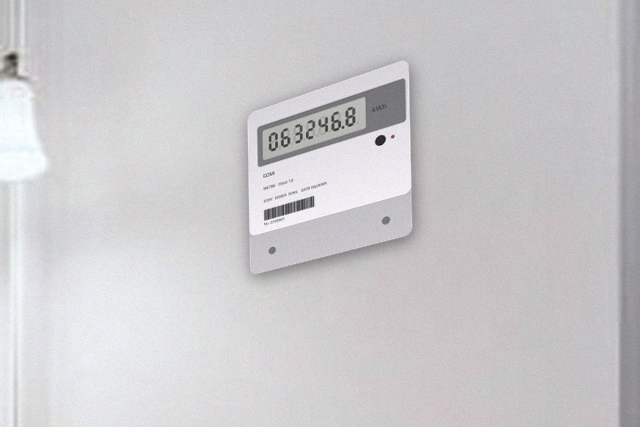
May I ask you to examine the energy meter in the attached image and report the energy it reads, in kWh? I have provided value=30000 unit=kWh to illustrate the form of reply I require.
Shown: value=63246.8 unit=kWh
